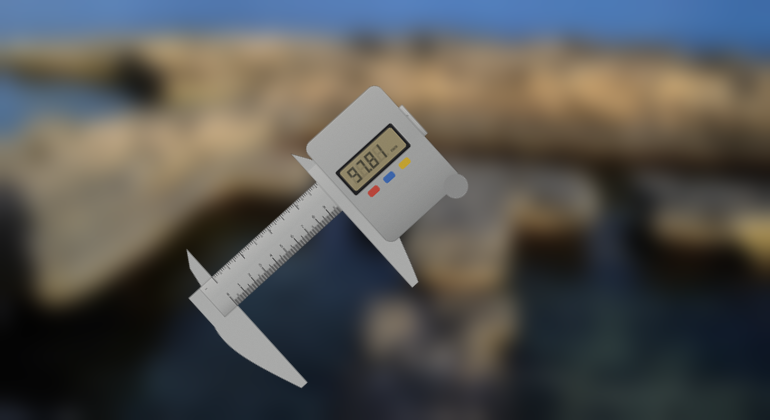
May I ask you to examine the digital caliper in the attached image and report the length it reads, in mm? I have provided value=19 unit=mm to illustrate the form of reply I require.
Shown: value=97.81 unit=mm
